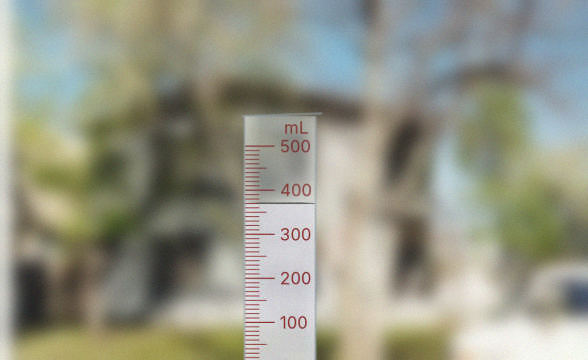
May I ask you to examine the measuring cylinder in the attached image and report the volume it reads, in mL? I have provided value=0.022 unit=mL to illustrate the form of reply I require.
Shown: value=370 unit=mL
